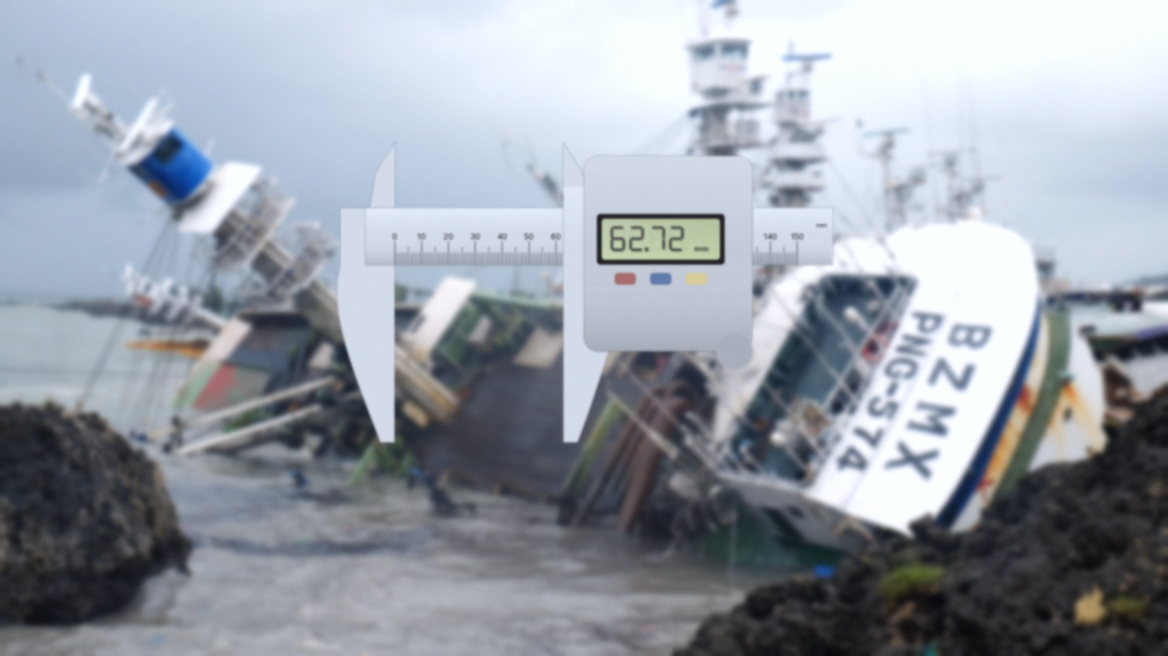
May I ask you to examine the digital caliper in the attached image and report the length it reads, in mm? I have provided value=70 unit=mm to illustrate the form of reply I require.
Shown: value=62.72 unit=mm
